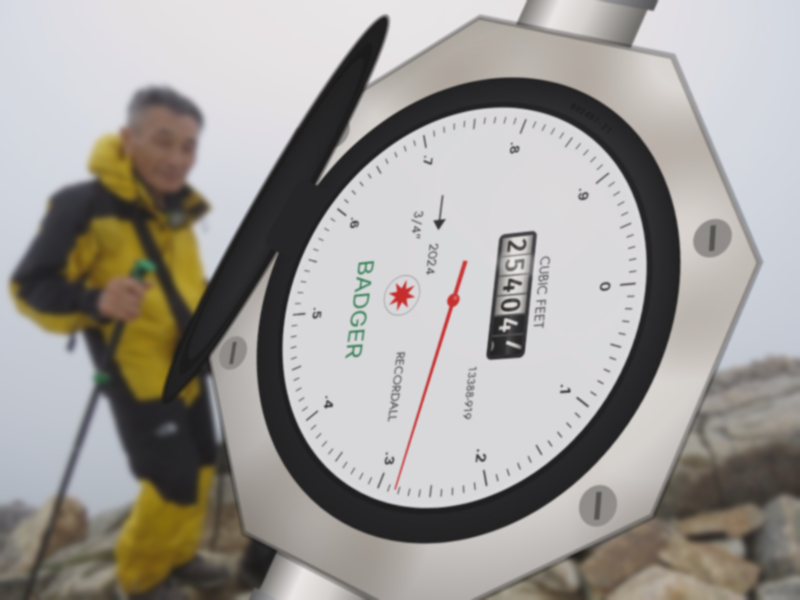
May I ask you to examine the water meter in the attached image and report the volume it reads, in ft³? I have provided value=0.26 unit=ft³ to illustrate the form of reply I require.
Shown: value=254047.28 unit=ft³
